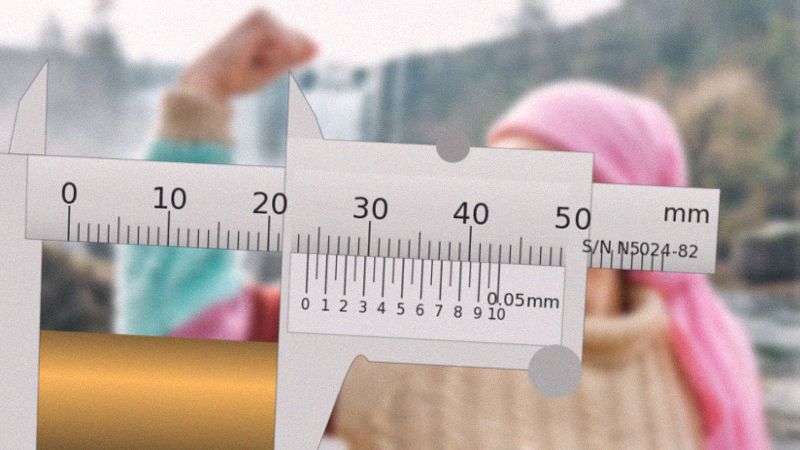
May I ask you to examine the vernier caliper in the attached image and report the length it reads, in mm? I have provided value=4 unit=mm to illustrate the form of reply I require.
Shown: value=24.0 unit=mm
